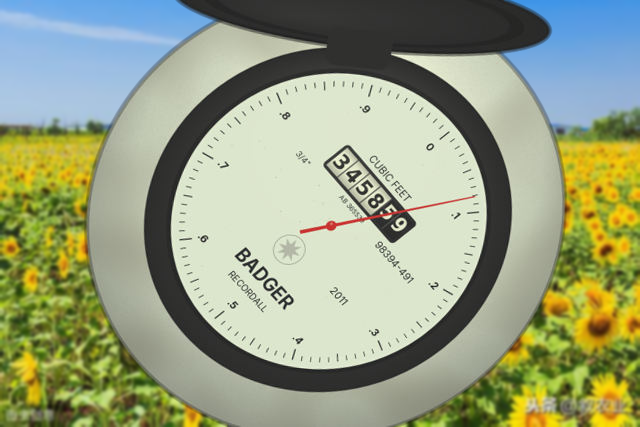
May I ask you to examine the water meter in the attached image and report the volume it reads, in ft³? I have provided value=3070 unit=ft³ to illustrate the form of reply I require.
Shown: value=345859.08 unit=ft³
